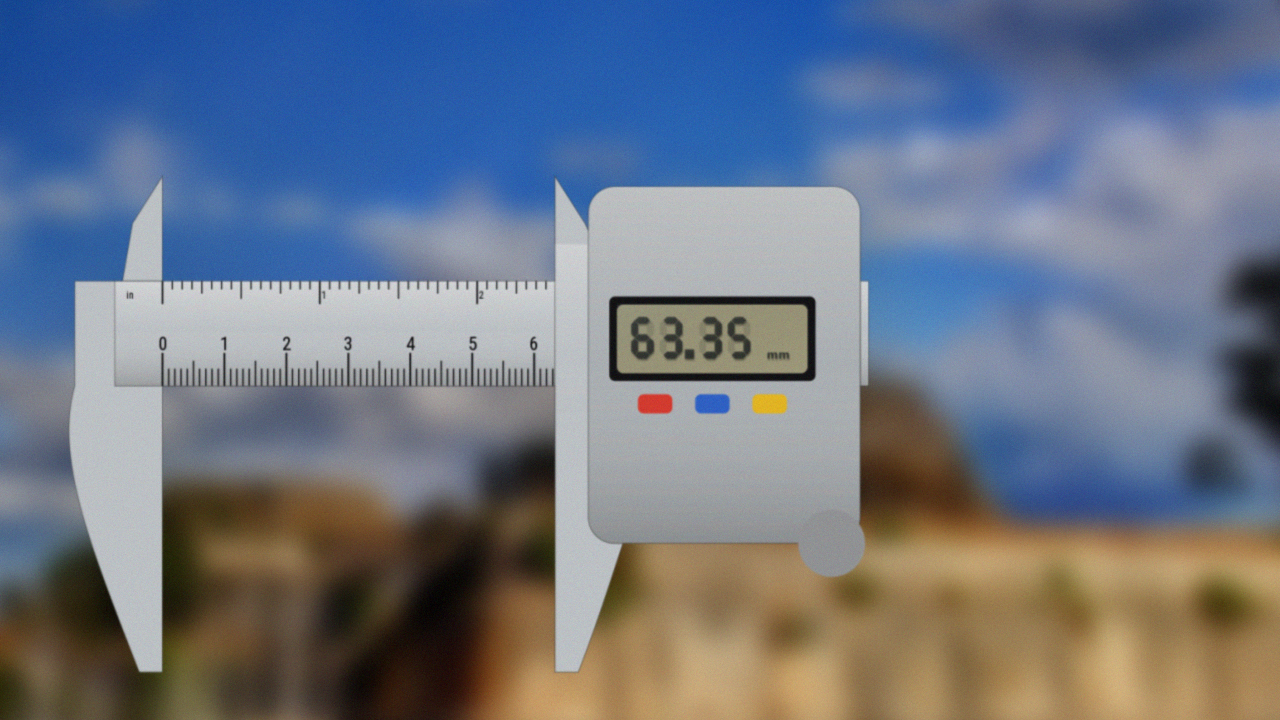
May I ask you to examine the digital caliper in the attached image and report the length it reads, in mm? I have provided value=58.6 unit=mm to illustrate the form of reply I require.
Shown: value=63.35 unit=mm
